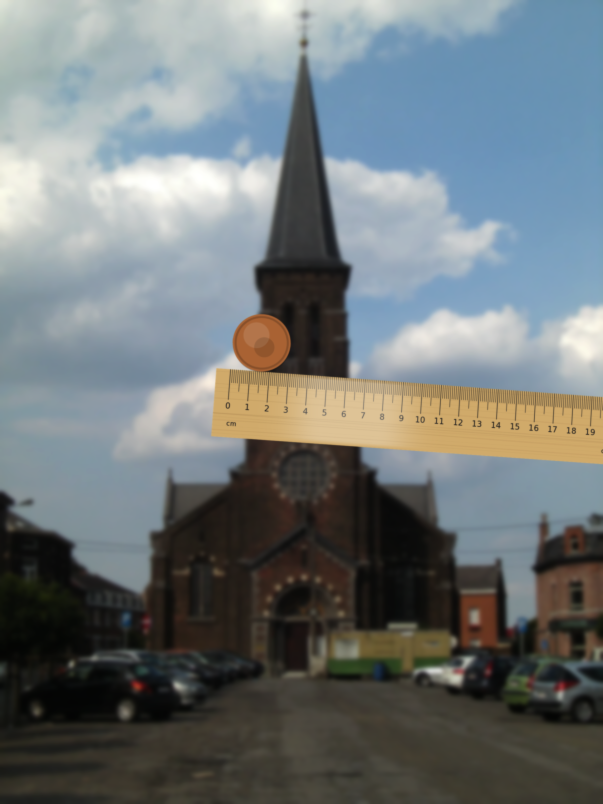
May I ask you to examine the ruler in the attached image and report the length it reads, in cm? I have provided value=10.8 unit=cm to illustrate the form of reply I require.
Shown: value=3 unit=cm
